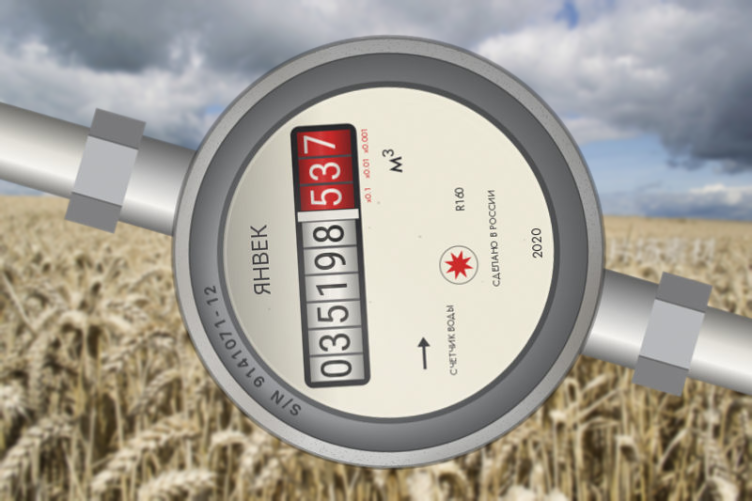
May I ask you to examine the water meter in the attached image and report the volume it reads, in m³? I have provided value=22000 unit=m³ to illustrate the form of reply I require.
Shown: value=35198.537 unit=m³
